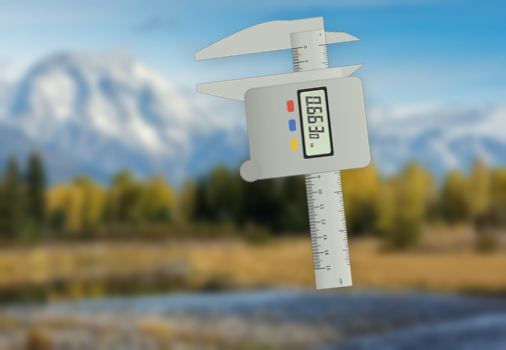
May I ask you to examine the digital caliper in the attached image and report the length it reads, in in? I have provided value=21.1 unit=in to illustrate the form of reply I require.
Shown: value=0.6630 unit=in
